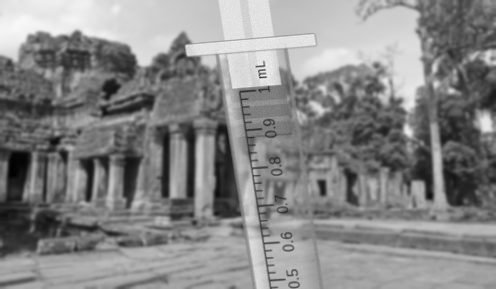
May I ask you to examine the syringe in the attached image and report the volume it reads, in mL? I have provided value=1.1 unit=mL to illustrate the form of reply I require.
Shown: value=0.88 unit=mL
